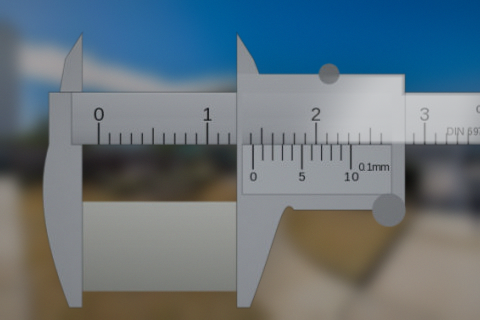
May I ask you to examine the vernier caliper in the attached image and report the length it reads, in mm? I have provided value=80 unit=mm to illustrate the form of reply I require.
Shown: value=14.2 unit=mm
